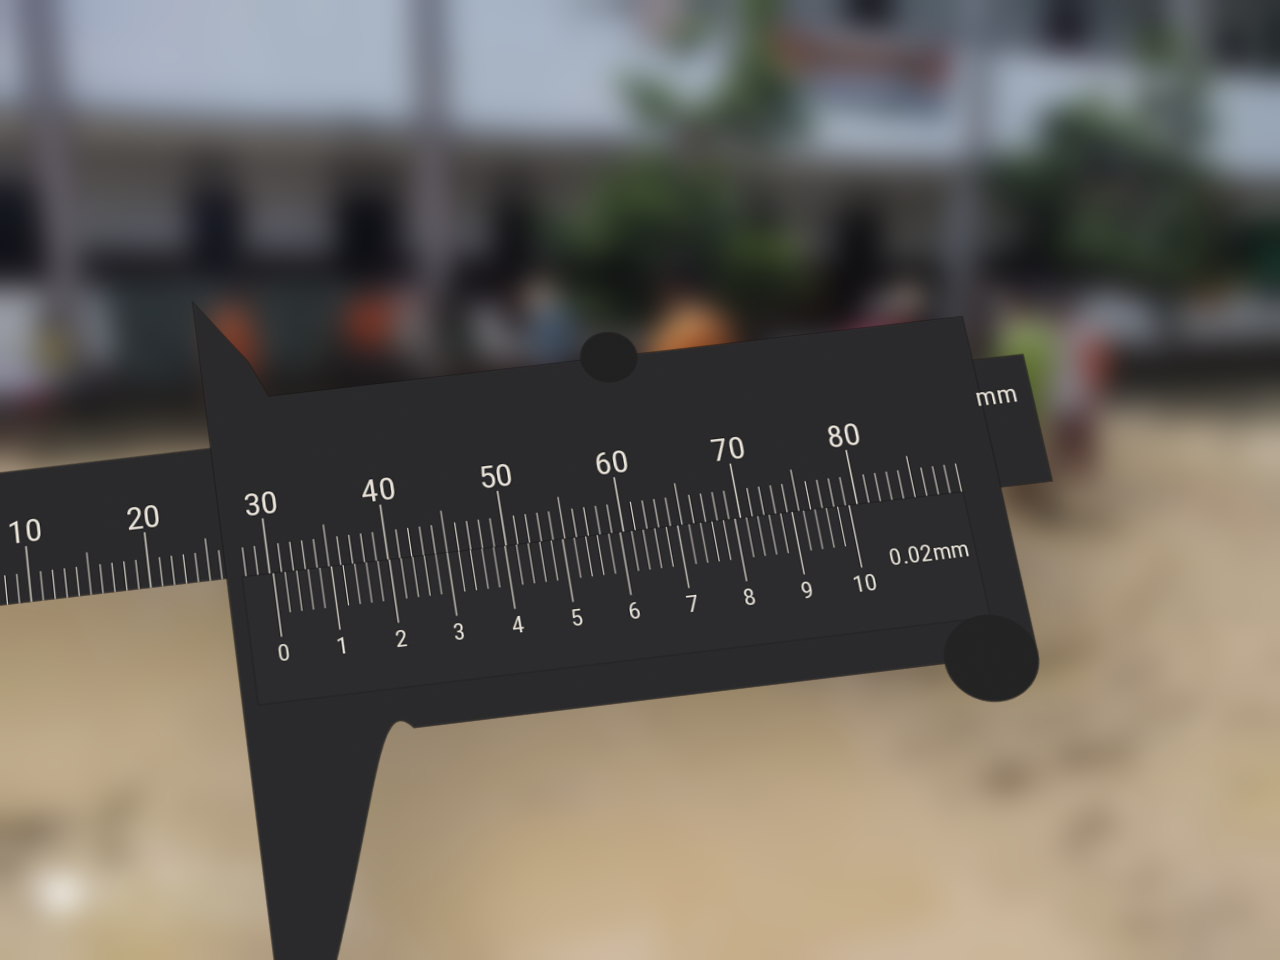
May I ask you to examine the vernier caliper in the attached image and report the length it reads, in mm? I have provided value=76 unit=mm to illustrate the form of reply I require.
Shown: value=30.3 unit=mm
